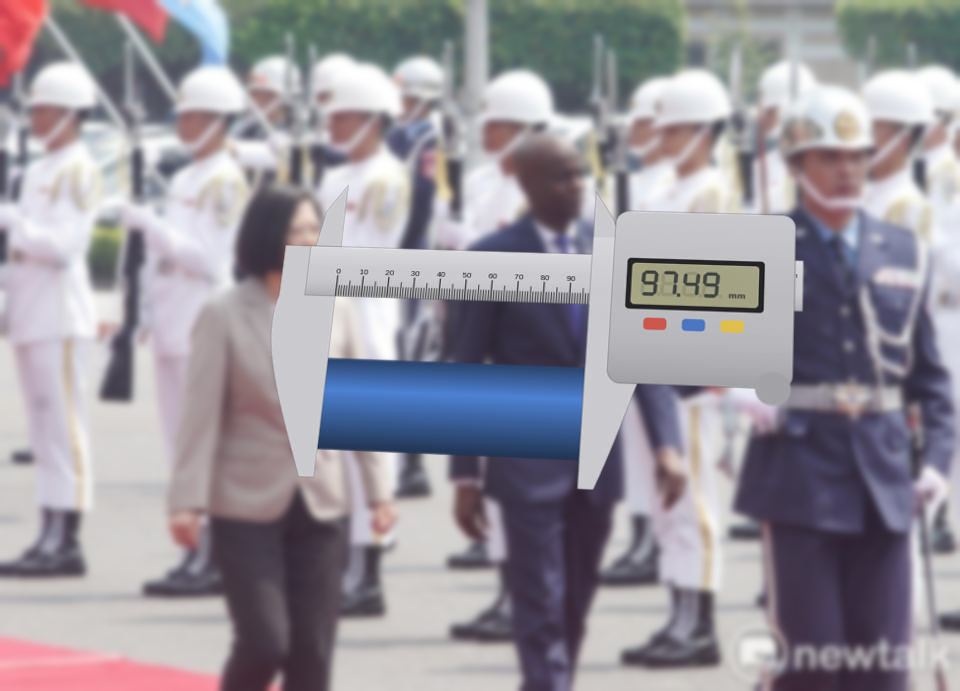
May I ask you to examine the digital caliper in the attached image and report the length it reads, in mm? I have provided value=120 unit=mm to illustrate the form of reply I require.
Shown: value=97.49 unit=mm
